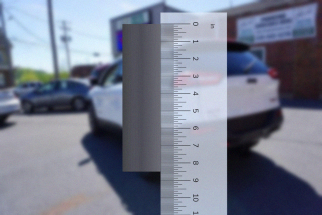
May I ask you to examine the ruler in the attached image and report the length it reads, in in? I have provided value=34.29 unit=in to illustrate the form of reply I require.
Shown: value=8.5 unit=in
